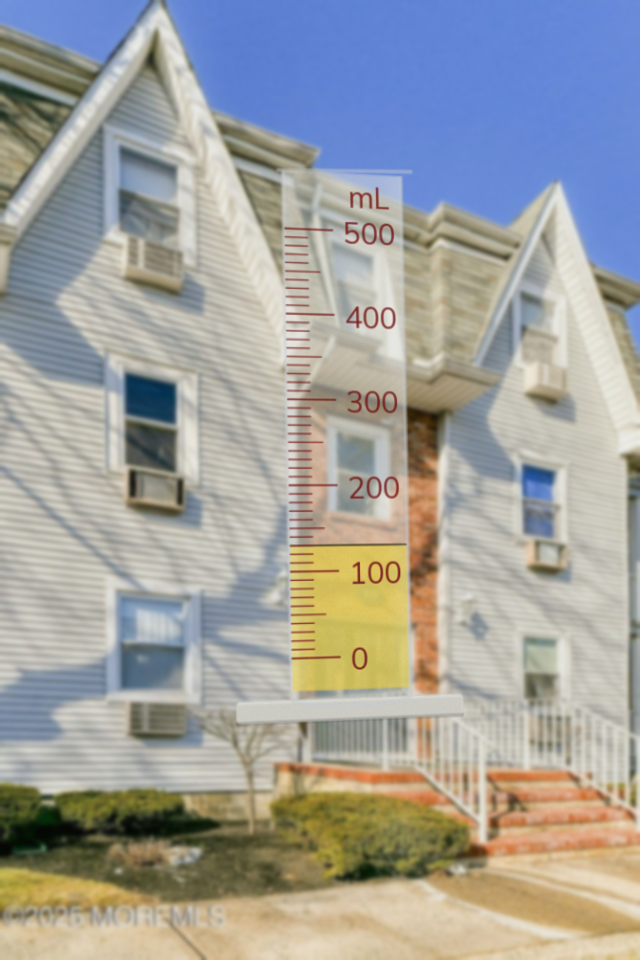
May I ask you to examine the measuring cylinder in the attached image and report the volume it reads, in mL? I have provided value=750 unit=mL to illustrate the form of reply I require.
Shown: value=130 unit=mL
